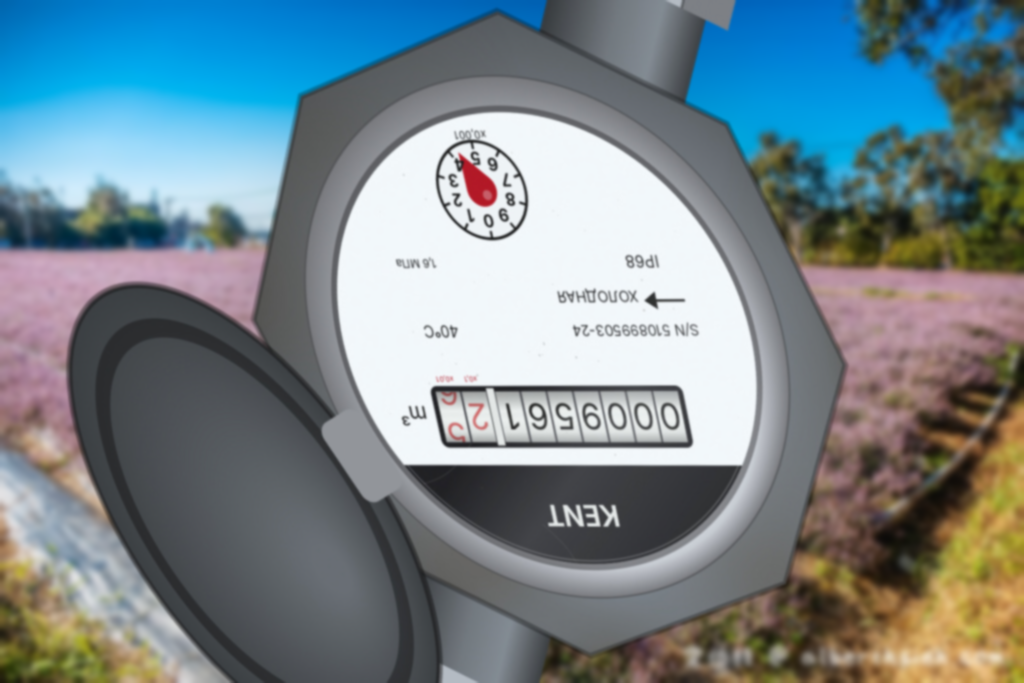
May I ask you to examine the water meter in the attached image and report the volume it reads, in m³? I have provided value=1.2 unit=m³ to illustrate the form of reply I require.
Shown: value=9561.254 unit=m³
